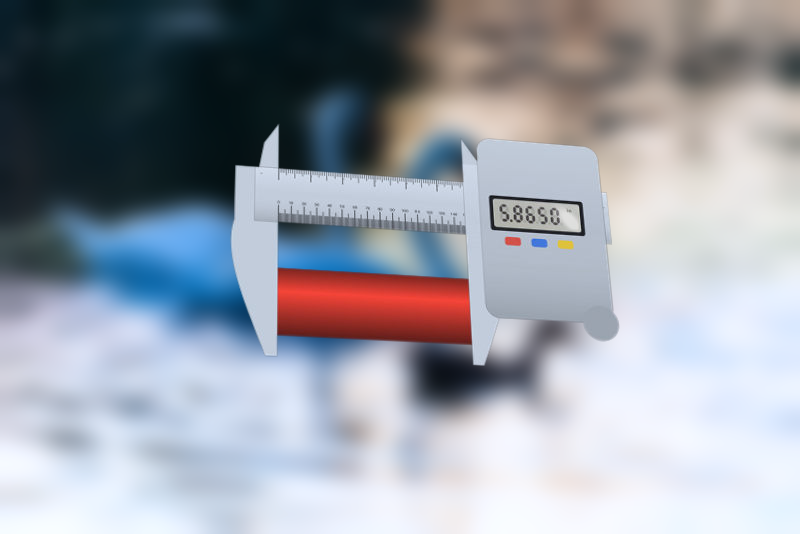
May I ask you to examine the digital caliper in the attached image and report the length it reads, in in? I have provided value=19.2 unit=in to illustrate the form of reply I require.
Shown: value=5.8650 unit=in
